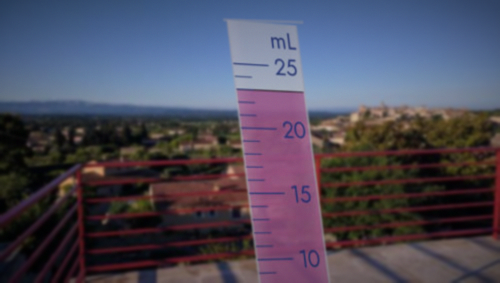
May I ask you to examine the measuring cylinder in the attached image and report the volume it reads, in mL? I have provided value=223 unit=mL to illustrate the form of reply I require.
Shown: value=23 unit=mL
